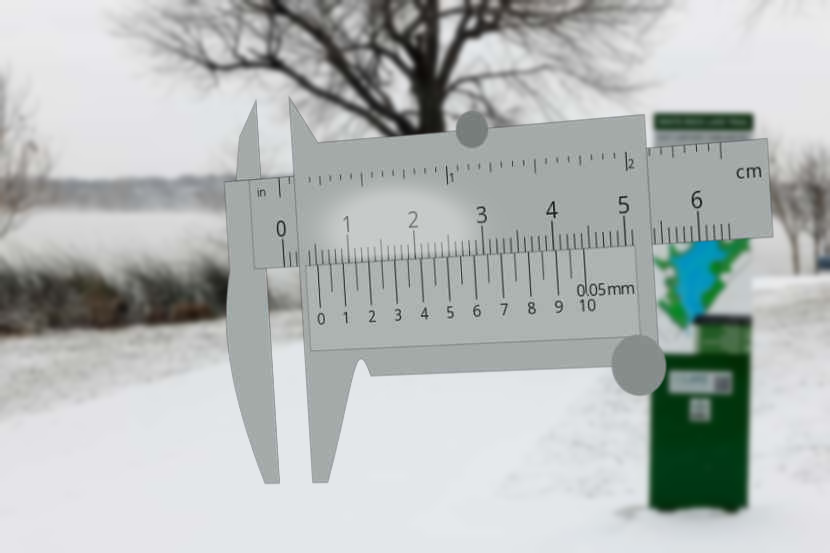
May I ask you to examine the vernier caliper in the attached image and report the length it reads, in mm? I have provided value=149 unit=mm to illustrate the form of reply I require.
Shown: value=5.2 unit=mm
